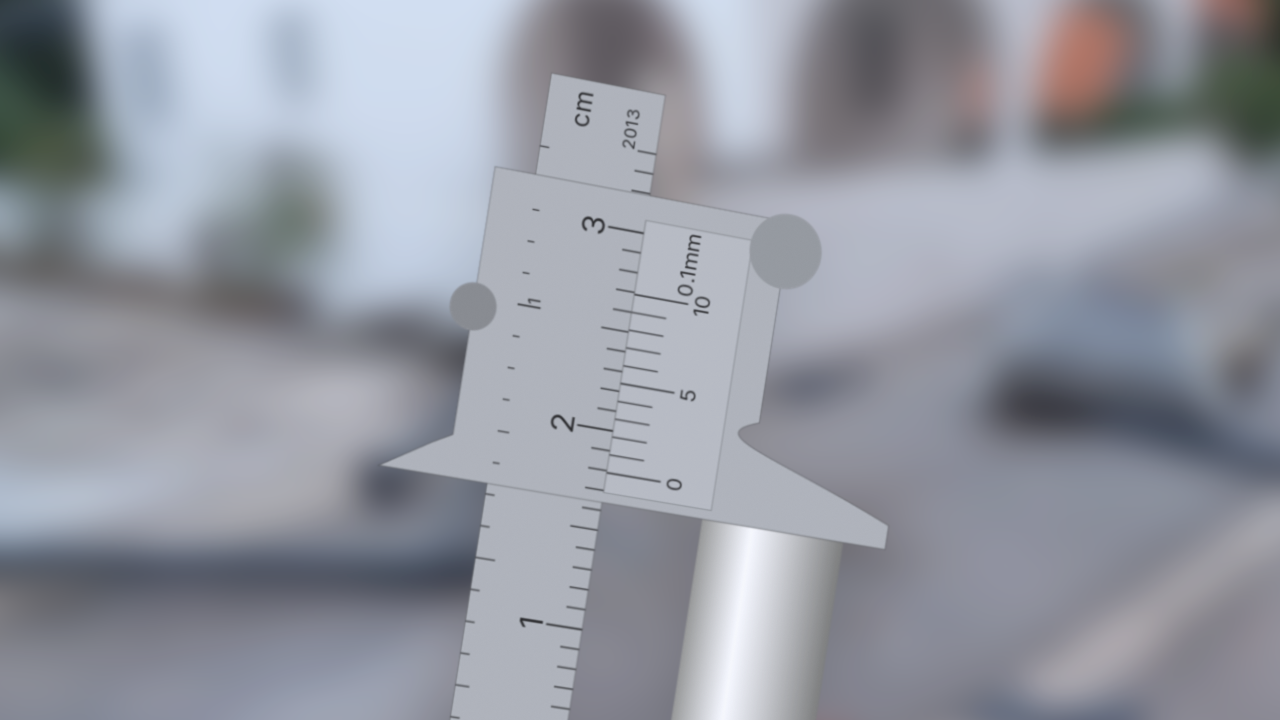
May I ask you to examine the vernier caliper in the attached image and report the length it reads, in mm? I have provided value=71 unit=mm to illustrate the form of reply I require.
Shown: value=17.9 unit=mm
